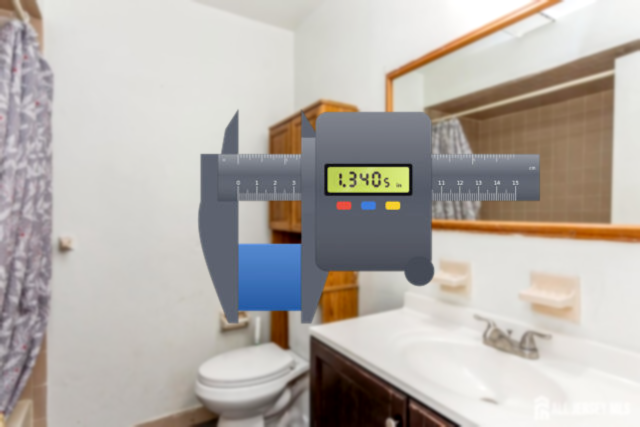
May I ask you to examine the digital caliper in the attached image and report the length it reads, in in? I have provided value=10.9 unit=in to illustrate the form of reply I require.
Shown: value=1.3405 unit=in
